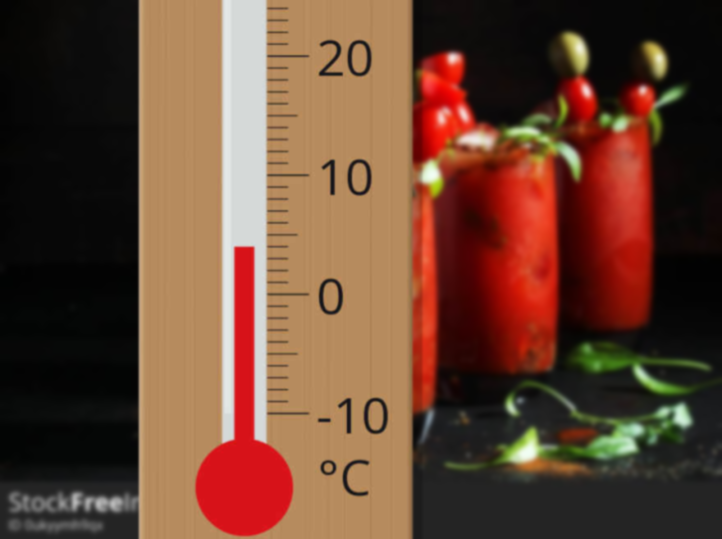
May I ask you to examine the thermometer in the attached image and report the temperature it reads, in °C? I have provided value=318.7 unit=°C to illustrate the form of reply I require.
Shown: value=4 unit=°C
